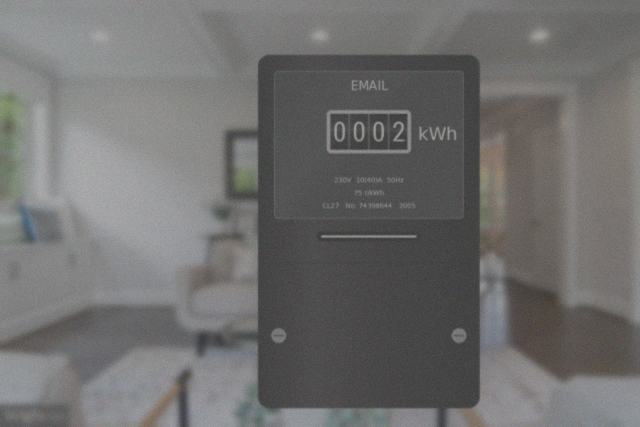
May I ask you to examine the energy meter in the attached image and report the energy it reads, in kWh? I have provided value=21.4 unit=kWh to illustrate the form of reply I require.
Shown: value=2 unit=kWh
